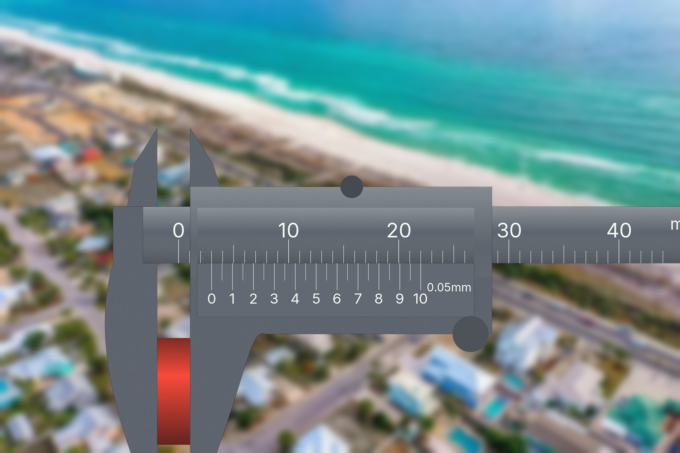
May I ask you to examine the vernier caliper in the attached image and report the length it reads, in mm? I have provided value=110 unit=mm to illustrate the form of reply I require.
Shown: value=3.0 unit=mm
